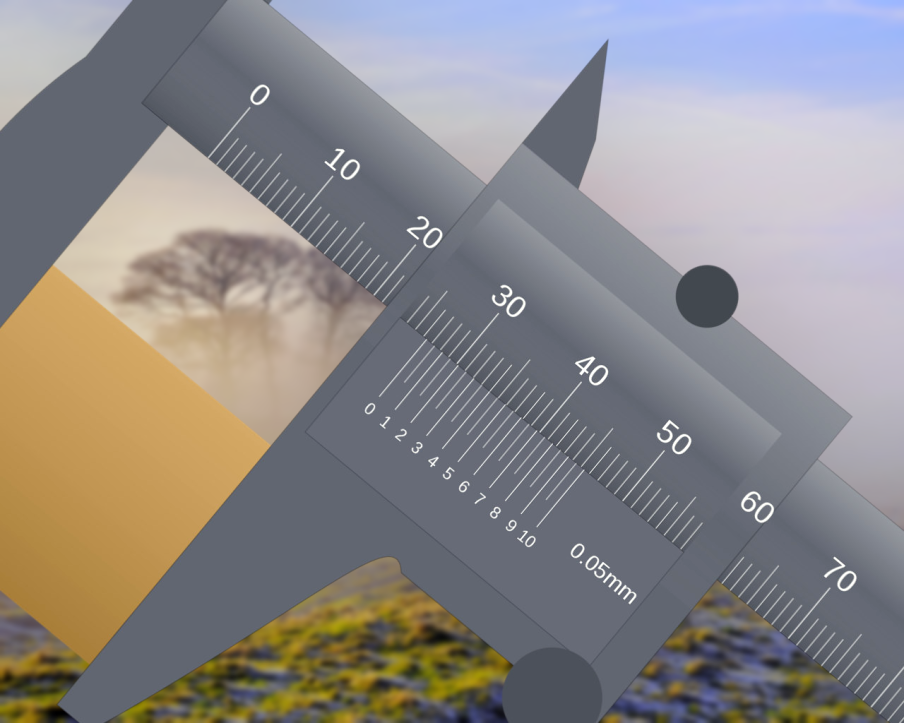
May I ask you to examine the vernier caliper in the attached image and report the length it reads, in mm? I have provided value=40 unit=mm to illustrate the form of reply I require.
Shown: value=26.4 unit=mm
